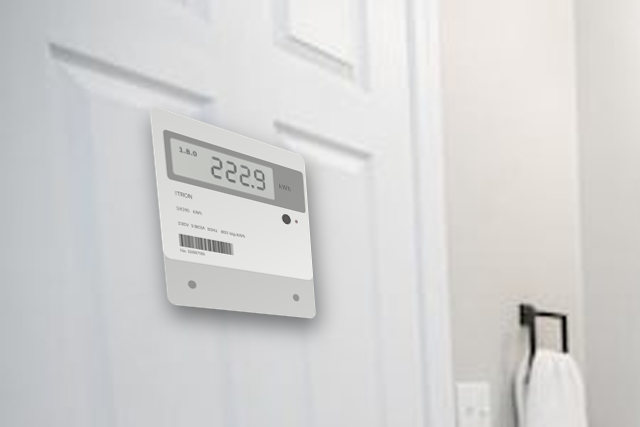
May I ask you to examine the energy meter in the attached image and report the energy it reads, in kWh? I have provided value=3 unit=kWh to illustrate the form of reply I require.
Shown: value=222.9 unit=kWh
